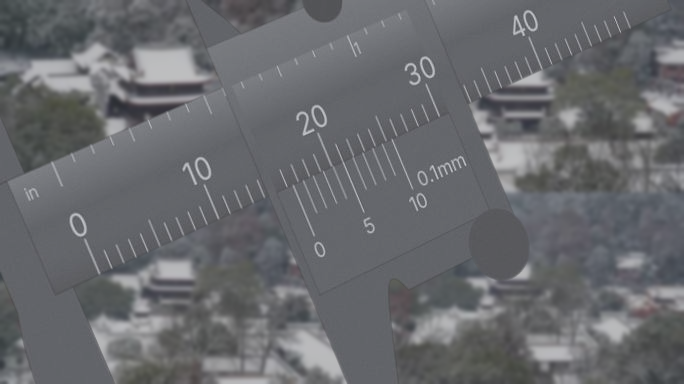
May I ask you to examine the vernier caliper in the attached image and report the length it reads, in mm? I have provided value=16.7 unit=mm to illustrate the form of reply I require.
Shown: value=16.5 unit=mm
